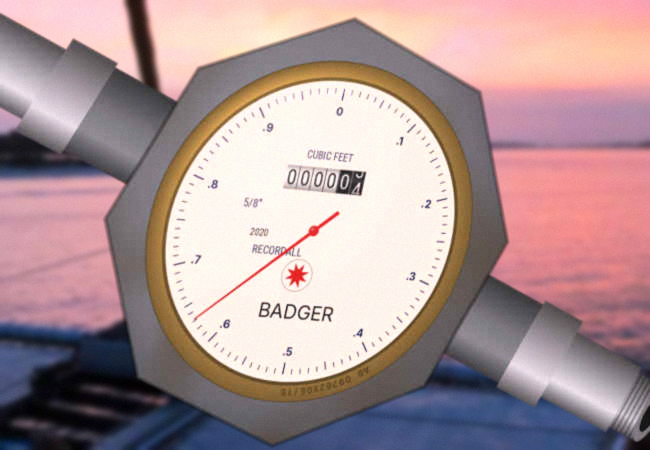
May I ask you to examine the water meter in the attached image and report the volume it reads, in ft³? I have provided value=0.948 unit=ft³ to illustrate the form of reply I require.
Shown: value=3.63 unit=ft³
